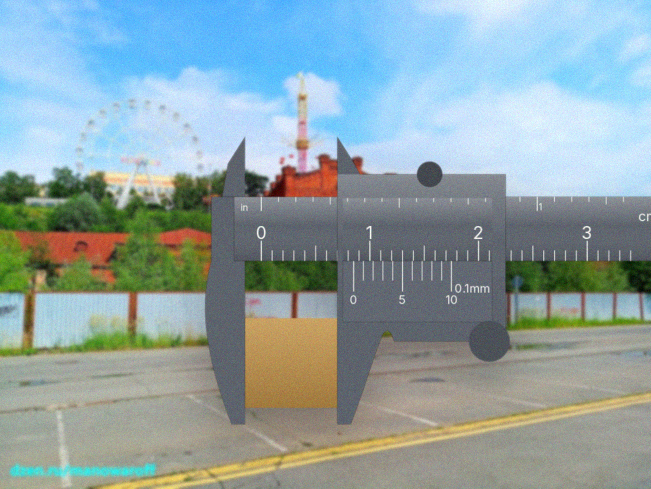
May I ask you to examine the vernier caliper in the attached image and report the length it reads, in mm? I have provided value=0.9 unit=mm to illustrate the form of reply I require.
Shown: value=8.5 unit=mm
